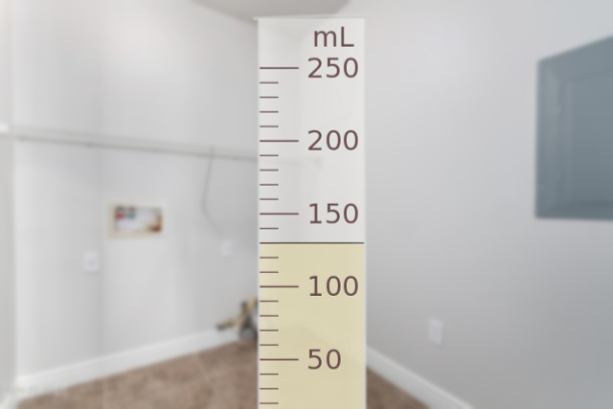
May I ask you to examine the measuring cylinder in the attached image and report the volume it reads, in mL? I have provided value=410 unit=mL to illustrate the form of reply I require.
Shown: value=130 unit=mL
